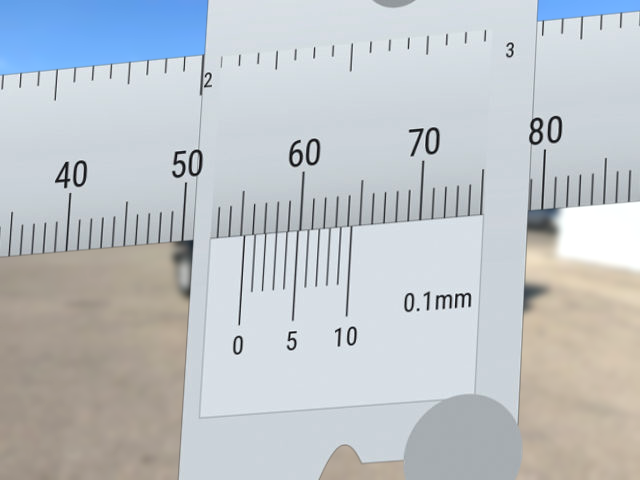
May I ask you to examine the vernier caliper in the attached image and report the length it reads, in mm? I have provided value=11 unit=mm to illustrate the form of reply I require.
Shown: value=55.3 unit=mm
